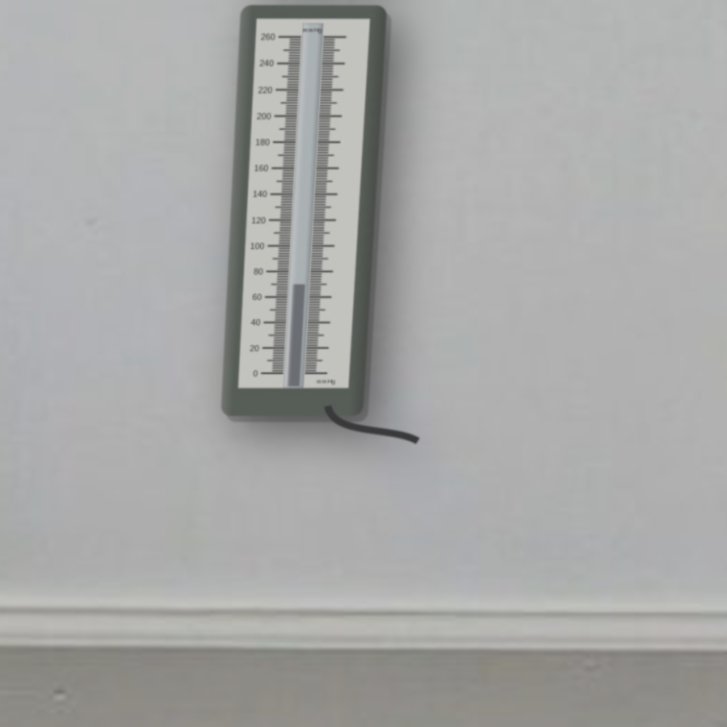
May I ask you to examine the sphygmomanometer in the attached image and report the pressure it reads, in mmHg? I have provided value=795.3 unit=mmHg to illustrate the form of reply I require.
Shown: value=70 unit=mmHg
